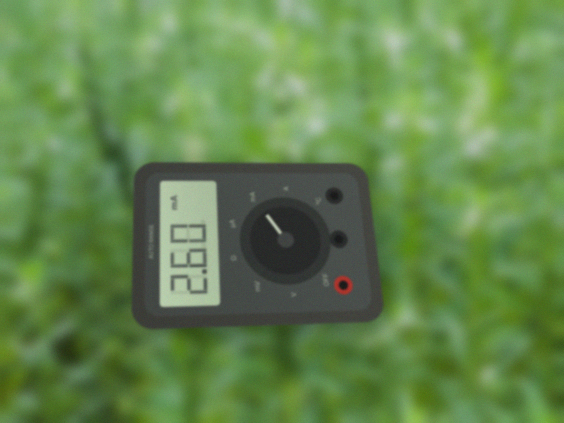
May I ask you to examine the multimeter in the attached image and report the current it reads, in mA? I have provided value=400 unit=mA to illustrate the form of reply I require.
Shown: value=2.60 unit=mA
